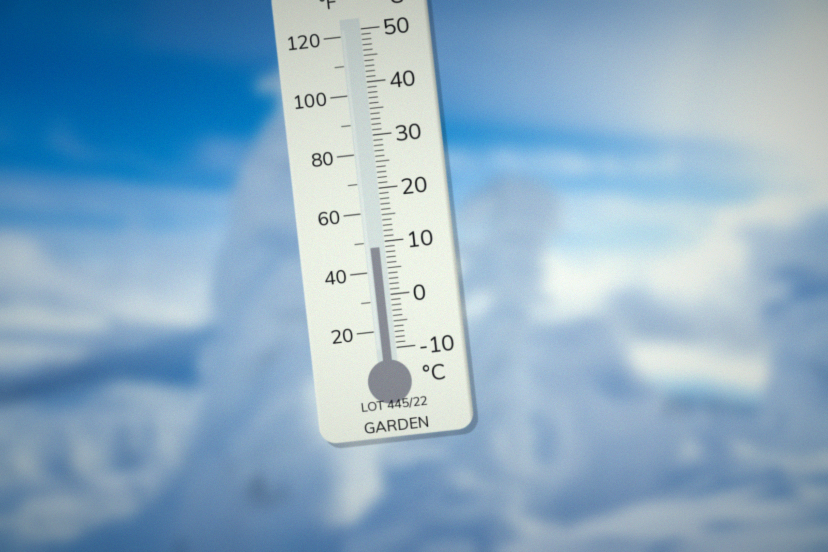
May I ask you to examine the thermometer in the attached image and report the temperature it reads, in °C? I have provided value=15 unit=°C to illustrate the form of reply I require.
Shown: value=9 unit=°C
